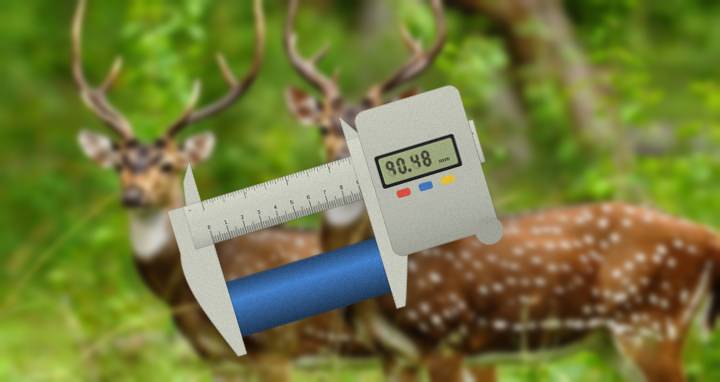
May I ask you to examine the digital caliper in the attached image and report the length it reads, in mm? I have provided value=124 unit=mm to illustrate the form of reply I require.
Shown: value=90.48 unit=mm
